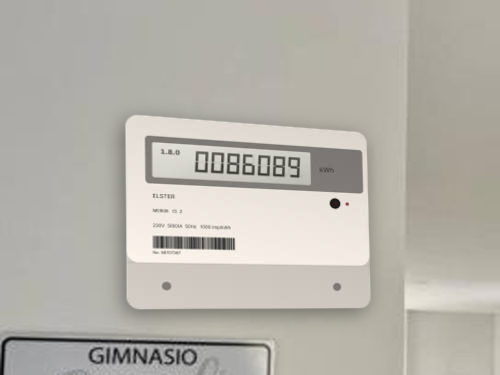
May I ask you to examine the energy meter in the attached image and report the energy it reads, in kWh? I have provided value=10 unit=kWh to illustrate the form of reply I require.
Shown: value=86089 unit=kWh
